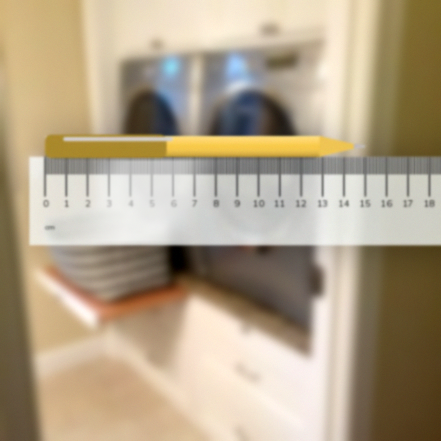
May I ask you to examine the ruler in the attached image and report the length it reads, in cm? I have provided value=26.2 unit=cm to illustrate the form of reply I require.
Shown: value=15 unit=cm
